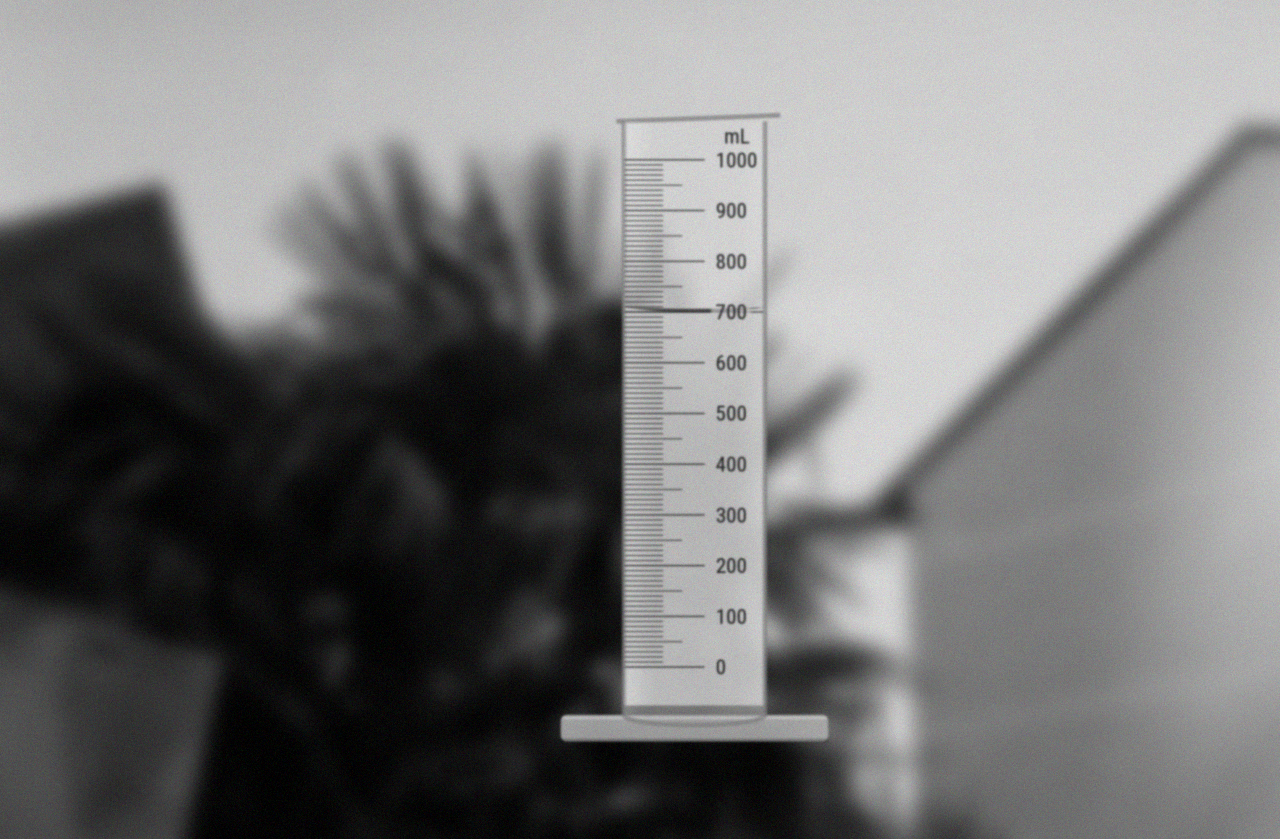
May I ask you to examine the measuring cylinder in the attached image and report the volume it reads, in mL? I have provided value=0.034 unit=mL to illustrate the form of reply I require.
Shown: value=700 unit=mL
